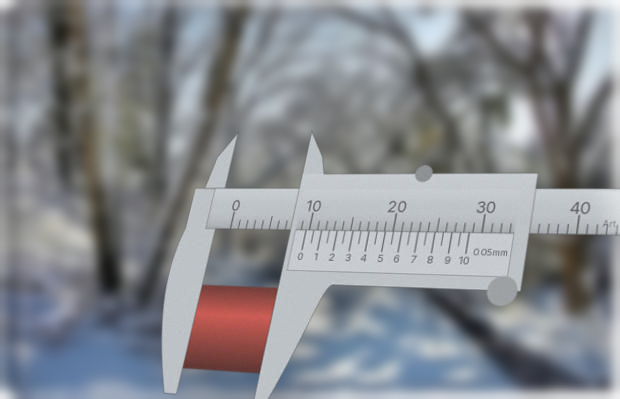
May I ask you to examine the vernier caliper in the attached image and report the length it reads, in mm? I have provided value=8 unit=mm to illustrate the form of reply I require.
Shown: value=9.6 unit=mm
